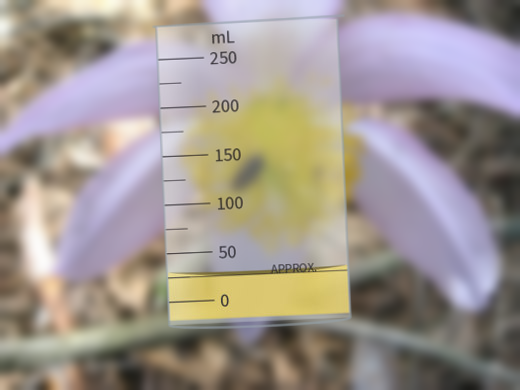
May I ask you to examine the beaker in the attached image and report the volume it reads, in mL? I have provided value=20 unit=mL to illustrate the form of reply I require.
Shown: value=25 unit=mL
